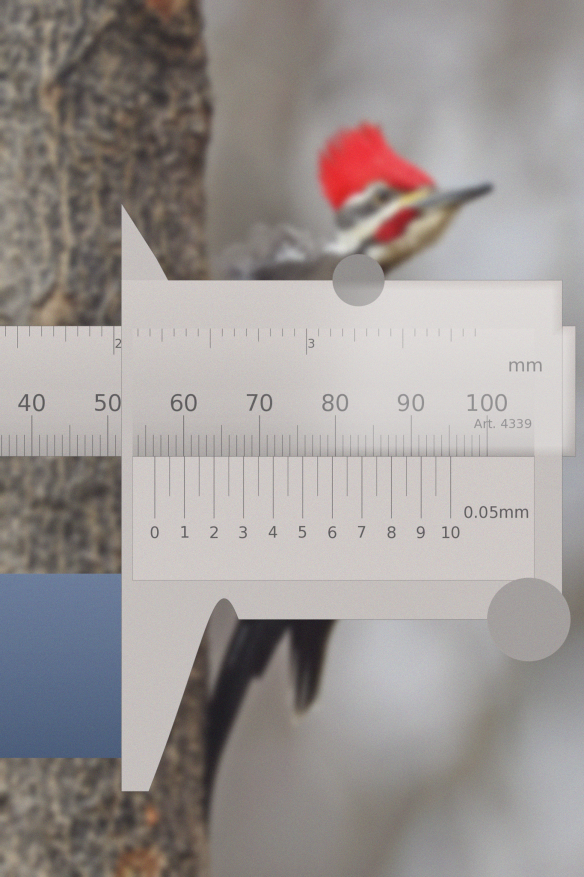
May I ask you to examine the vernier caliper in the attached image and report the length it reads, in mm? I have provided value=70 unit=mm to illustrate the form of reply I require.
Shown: value=56.2 unit=mm
